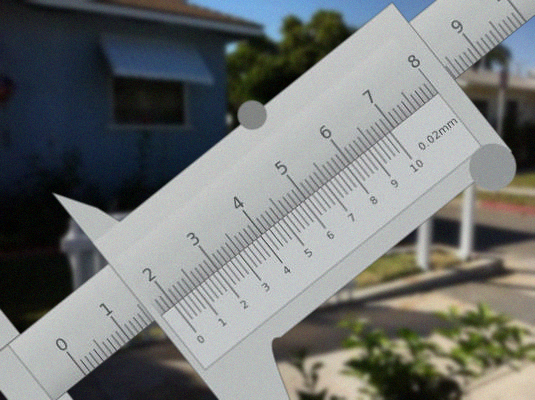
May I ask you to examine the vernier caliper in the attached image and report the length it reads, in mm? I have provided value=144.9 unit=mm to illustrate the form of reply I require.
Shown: value=20.0 unit=mm
